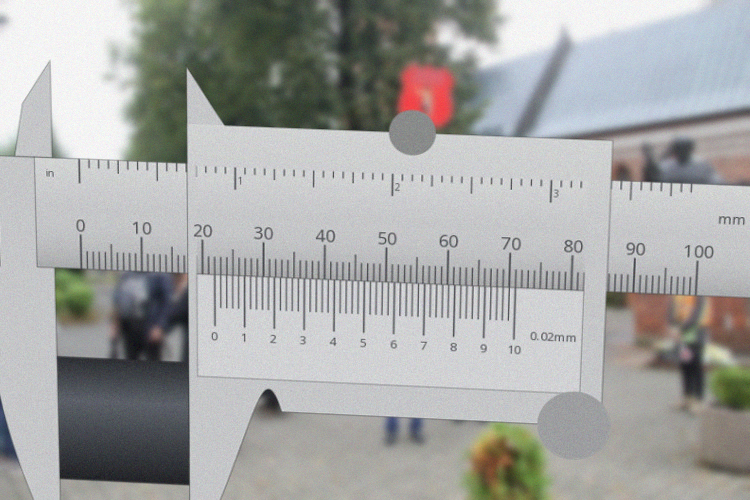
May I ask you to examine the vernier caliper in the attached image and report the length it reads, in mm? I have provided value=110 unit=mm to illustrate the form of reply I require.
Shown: value=22.0 unit=mm
